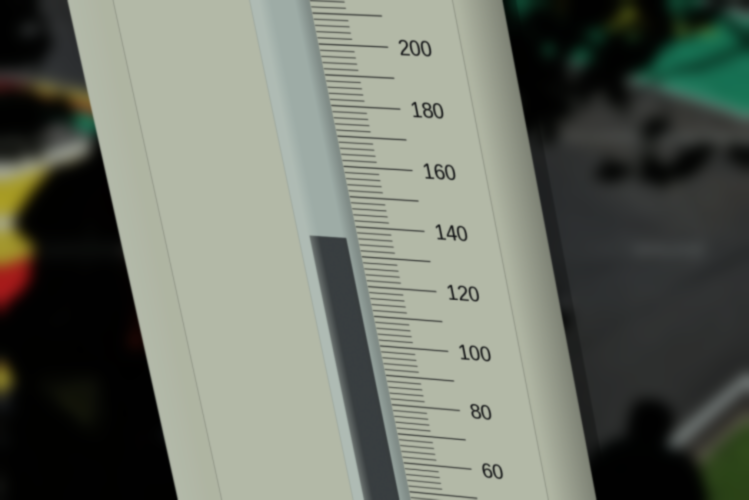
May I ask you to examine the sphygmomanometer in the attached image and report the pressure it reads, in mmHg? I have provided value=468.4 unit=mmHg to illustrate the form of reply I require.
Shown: value=136 unit=mmHg
